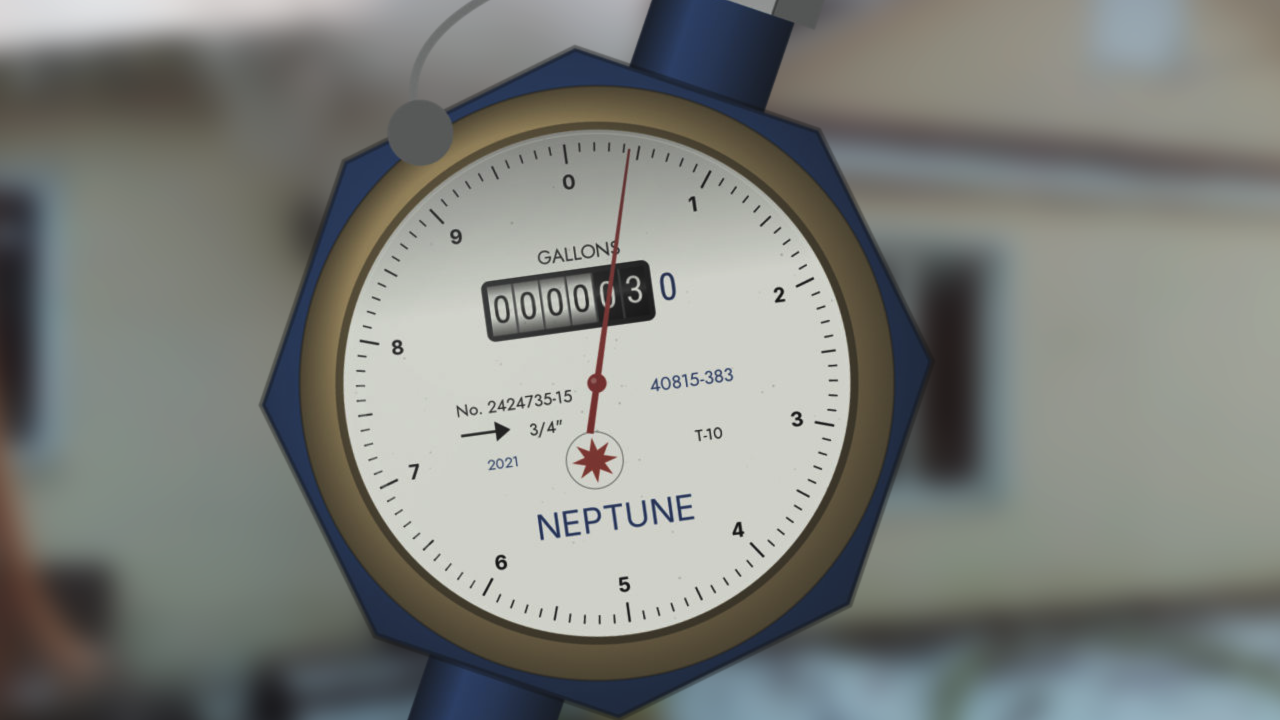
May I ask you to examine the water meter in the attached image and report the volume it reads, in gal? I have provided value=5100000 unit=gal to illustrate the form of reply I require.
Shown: value=30.4 unit=gal
